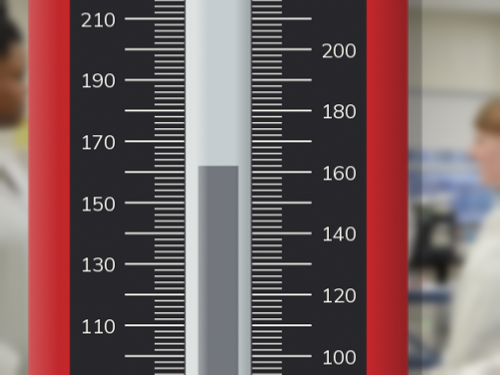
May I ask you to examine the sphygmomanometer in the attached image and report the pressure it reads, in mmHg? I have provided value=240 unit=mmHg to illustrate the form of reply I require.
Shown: value=162 unit=mmHg
